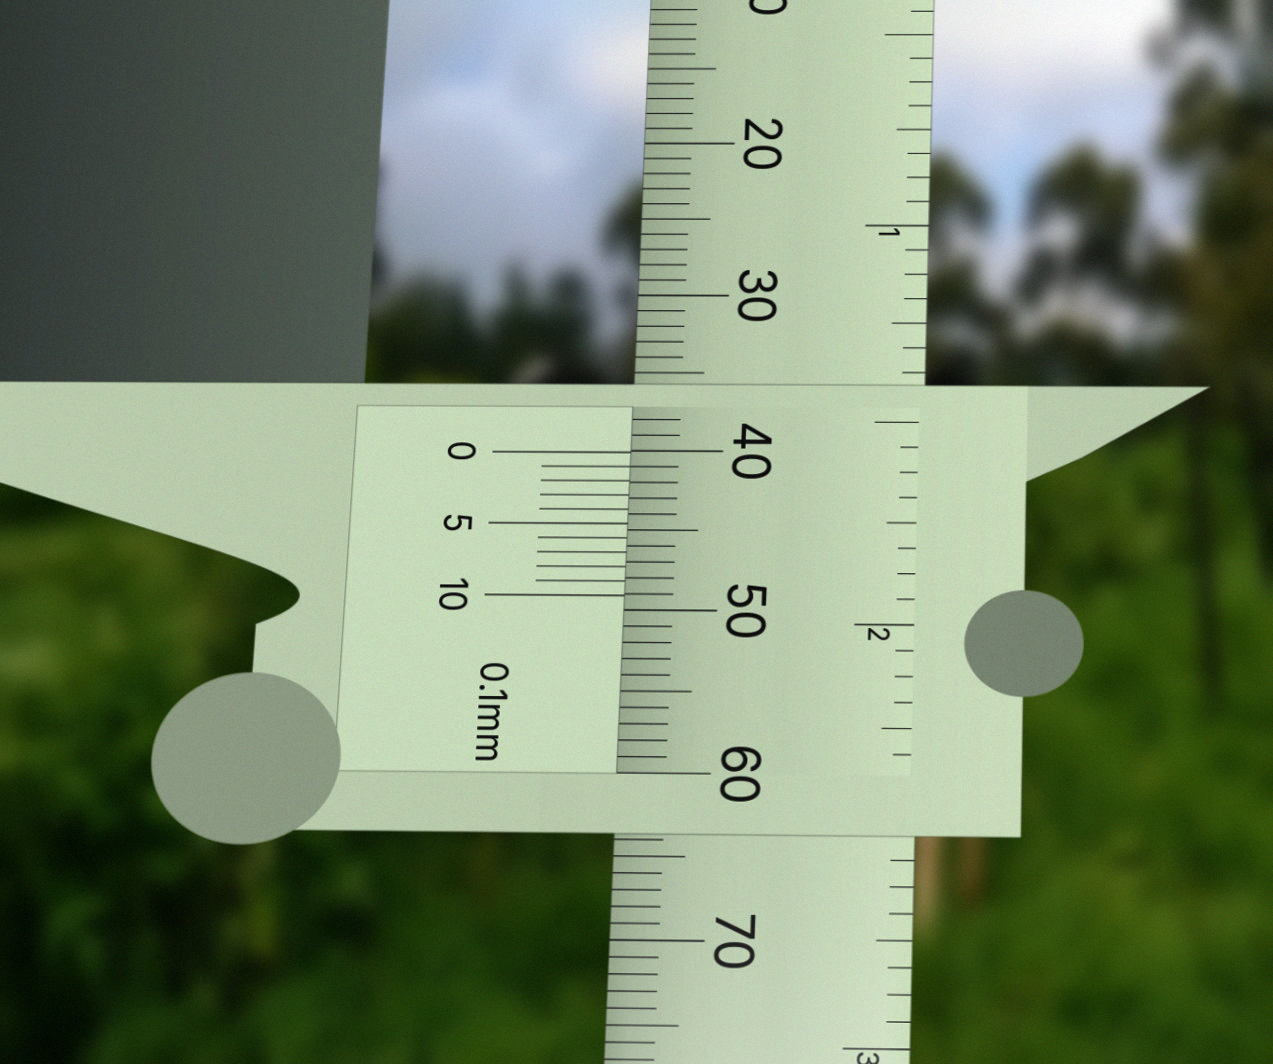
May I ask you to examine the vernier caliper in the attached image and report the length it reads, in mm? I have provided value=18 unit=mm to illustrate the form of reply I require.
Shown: value=40.1 unit=mm
